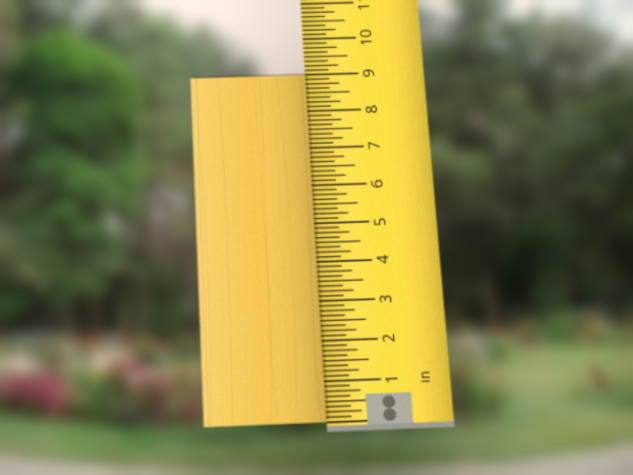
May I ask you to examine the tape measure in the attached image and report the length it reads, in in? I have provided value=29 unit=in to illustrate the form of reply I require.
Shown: value=9 unit=in
